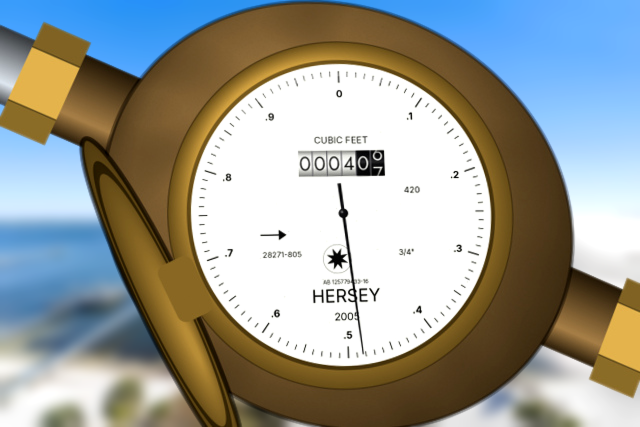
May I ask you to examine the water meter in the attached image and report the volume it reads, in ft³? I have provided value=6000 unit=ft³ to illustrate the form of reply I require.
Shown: value=406.48 unit=ft³
